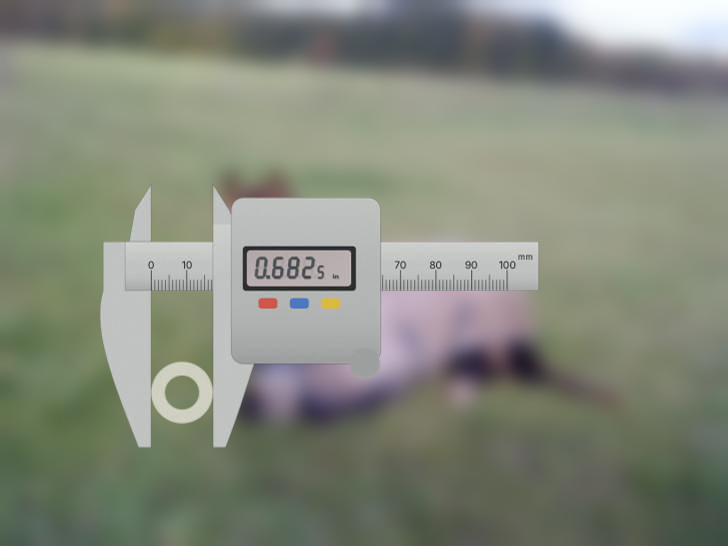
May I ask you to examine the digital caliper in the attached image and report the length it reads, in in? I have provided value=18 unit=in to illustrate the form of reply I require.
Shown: value=0.6825 unit=in
